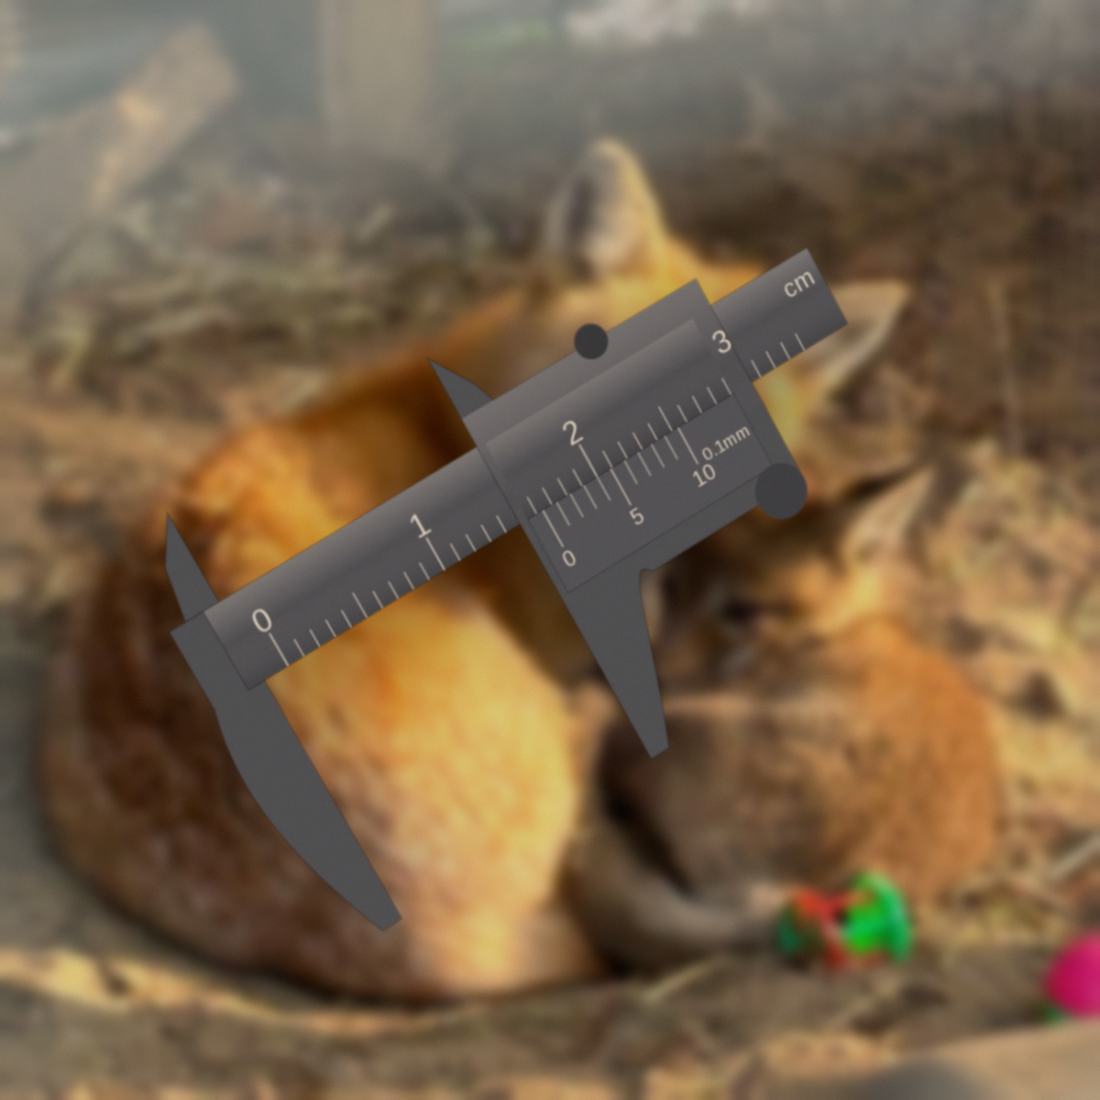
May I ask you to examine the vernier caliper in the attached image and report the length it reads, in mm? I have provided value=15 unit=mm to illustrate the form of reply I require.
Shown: value=16.4 unit=mm
